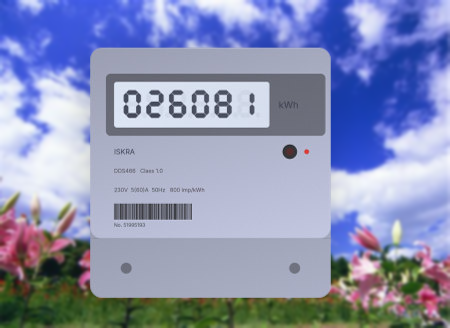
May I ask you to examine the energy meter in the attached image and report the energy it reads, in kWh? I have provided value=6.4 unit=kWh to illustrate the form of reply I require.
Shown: value=26081 unit=kWh
